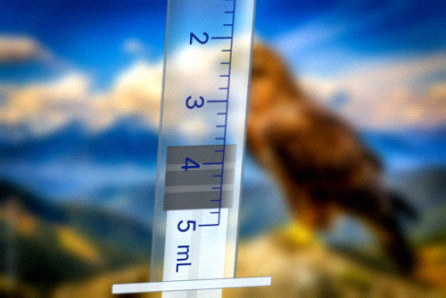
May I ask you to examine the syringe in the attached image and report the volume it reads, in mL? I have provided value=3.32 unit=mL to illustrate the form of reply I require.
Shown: value=3.7 unit=mL
